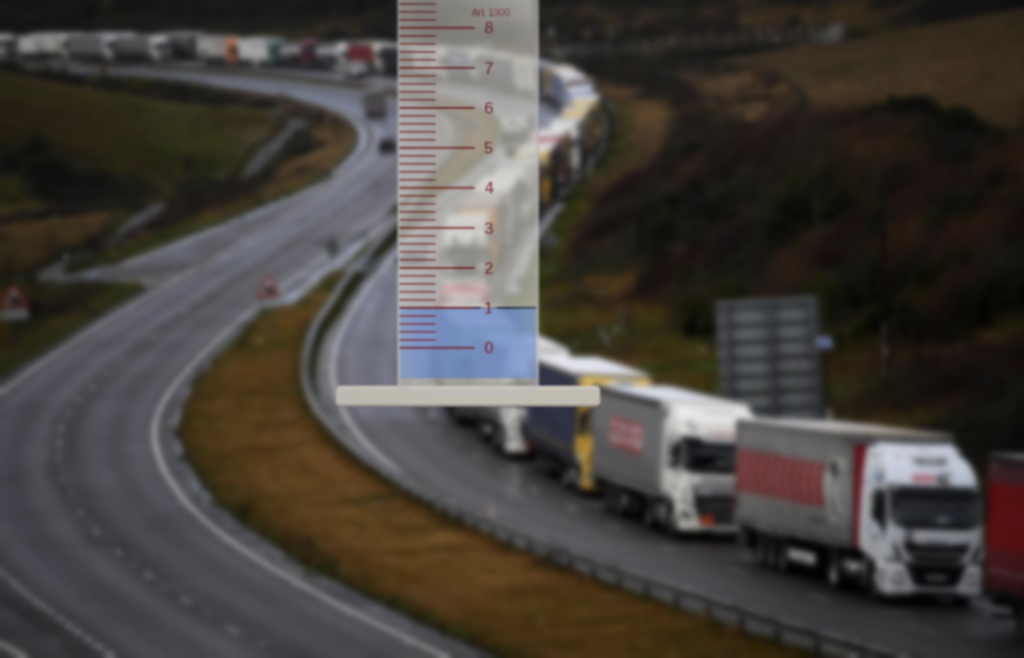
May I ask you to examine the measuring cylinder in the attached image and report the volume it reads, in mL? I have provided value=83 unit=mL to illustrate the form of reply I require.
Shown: value=1 unit=mL
